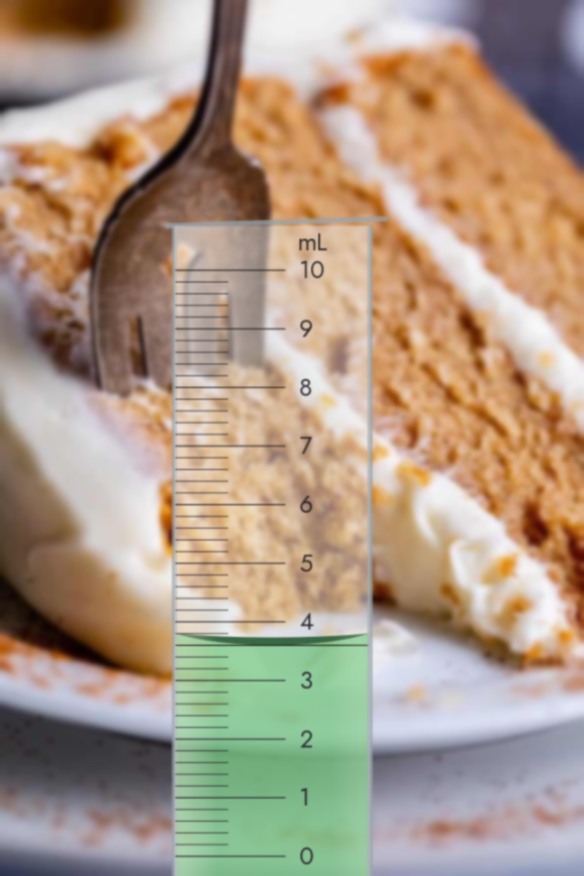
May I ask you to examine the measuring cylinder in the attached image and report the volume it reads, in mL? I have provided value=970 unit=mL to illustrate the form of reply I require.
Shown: value=3.6 unit=mL
